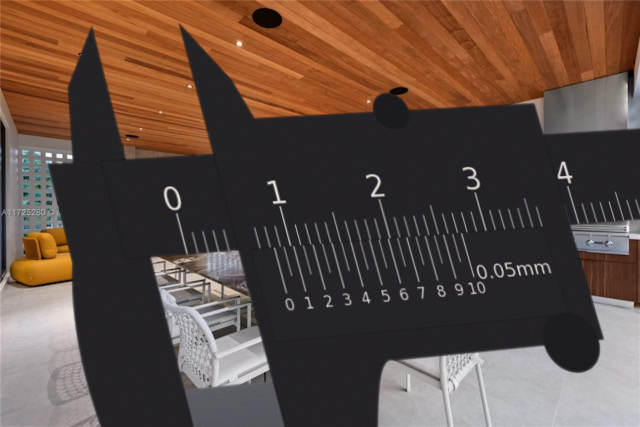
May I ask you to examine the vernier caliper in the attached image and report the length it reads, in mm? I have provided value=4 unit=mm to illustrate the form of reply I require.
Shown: value=8.4 unit=mm
